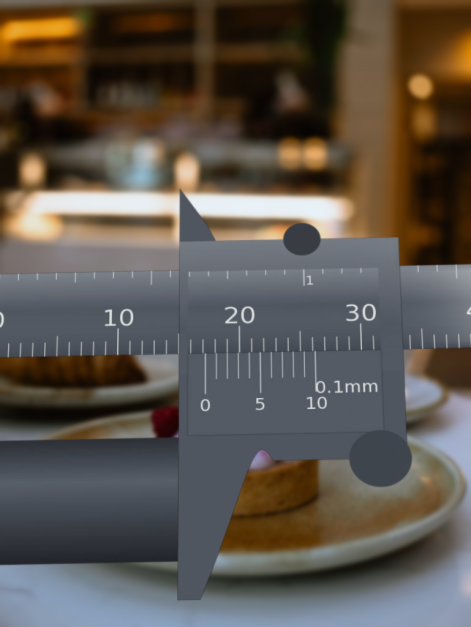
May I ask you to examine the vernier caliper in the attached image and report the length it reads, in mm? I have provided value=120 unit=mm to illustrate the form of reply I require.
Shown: value=17.2 unit=mm
